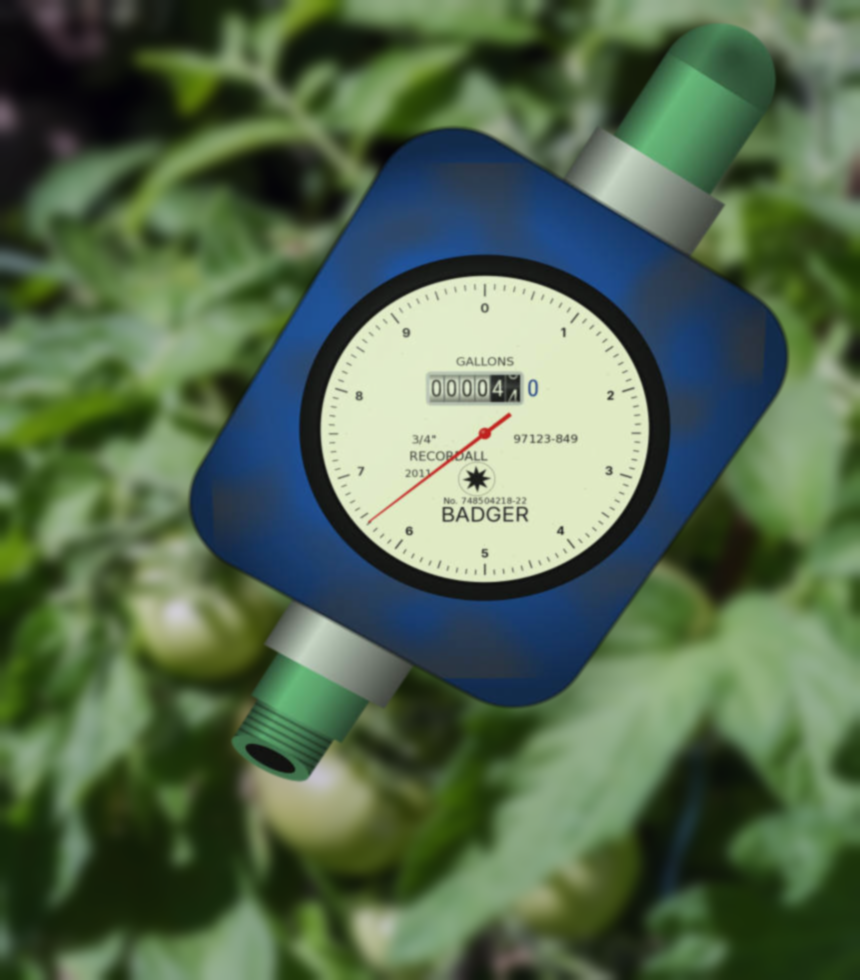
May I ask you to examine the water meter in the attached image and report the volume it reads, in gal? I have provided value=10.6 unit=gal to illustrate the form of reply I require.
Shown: value=436.4 unit=gal
